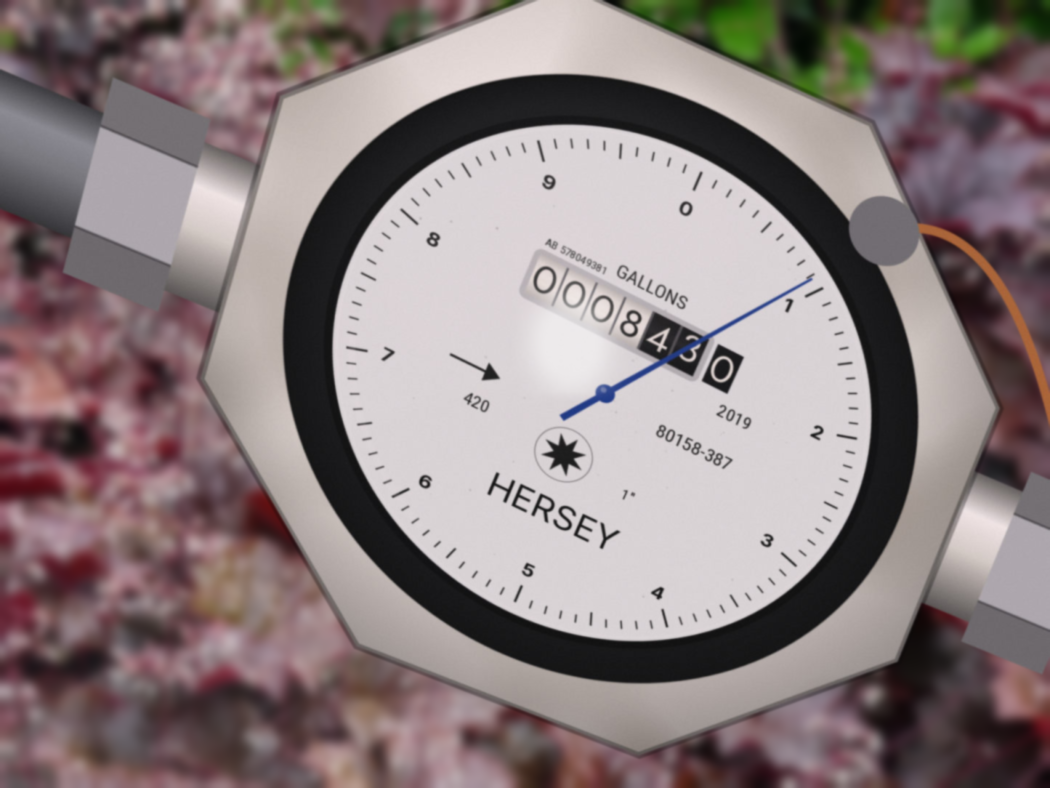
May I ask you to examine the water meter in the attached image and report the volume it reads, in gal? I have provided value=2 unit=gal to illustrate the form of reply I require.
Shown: value=8430.9 unit=gal
